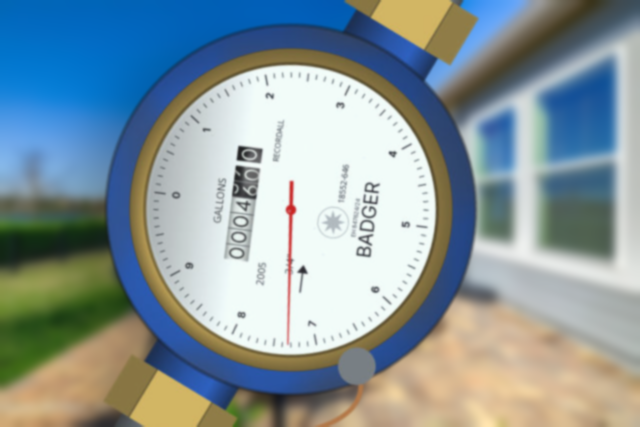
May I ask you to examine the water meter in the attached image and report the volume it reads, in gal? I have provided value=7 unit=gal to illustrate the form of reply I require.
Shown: value=4597.3 unit=gal
